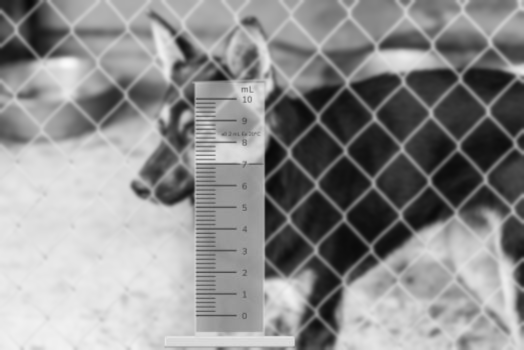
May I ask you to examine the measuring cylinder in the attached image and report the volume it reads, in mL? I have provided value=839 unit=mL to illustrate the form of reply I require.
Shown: value=7 unit=mL
